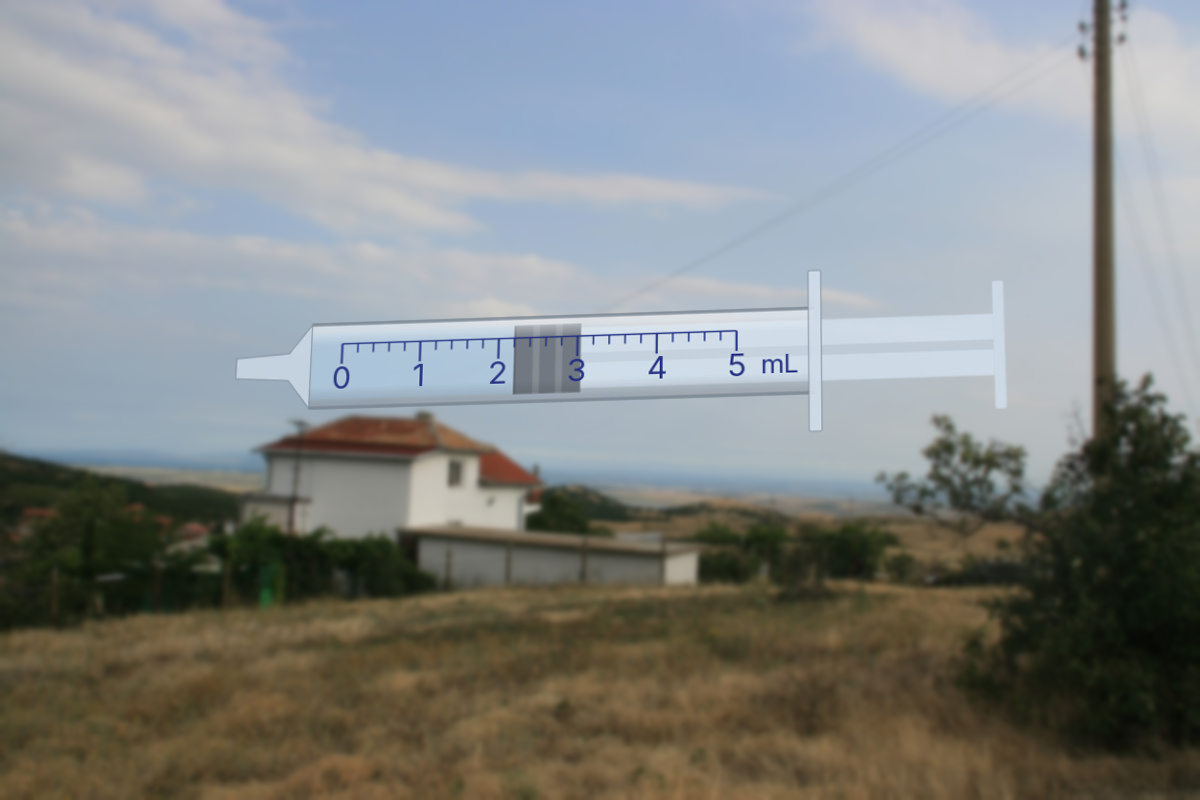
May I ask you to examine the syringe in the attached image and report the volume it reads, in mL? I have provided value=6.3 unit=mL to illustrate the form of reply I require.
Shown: value=2.2 unit=mL
